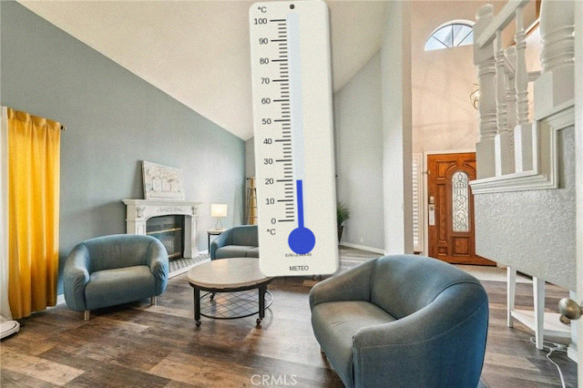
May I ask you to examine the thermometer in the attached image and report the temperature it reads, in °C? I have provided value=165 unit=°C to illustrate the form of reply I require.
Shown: value=20 unit=°C
